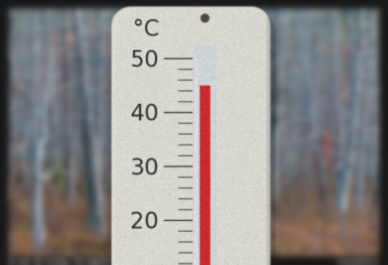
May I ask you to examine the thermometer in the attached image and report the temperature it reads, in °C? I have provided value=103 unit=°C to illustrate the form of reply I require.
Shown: value=45 unit=°C
